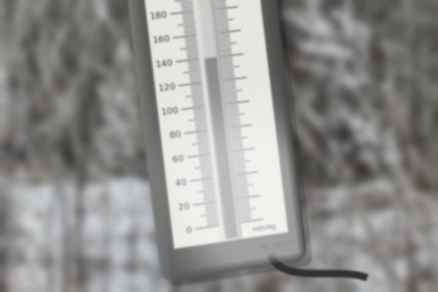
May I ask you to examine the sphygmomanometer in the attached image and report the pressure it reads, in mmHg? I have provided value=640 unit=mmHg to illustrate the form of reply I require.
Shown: value=140 unit=mmHg
